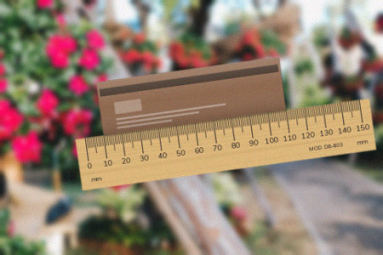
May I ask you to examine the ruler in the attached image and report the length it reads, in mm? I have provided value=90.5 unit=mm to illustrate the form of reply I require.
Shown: value=100 unit=mm
